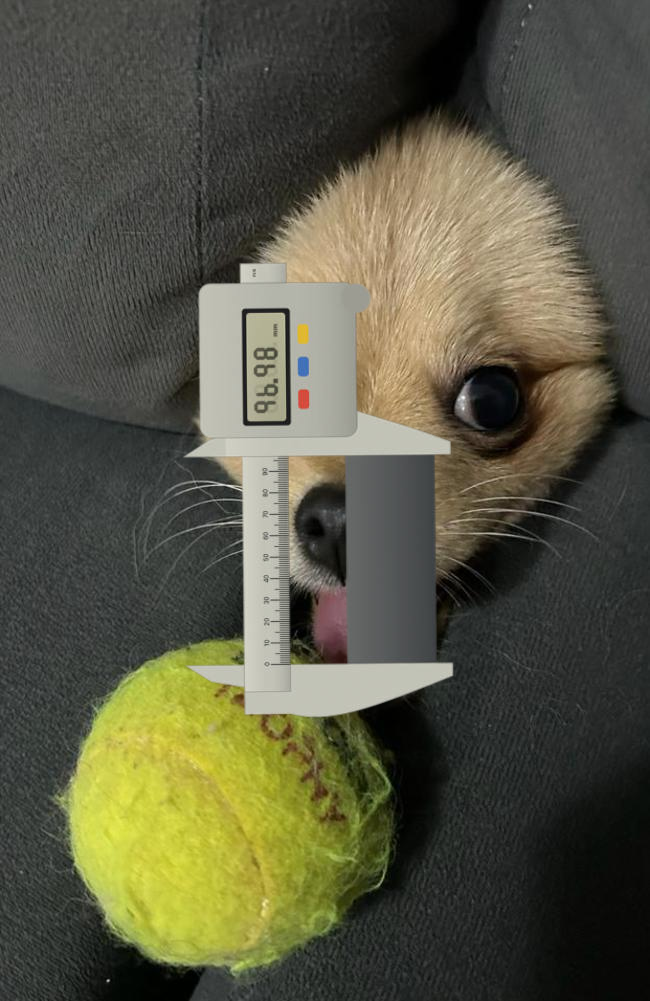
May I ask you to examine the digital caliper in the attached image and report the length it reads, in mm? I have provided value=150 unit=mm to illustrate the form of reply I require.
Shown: value=96.98 unit=mm
